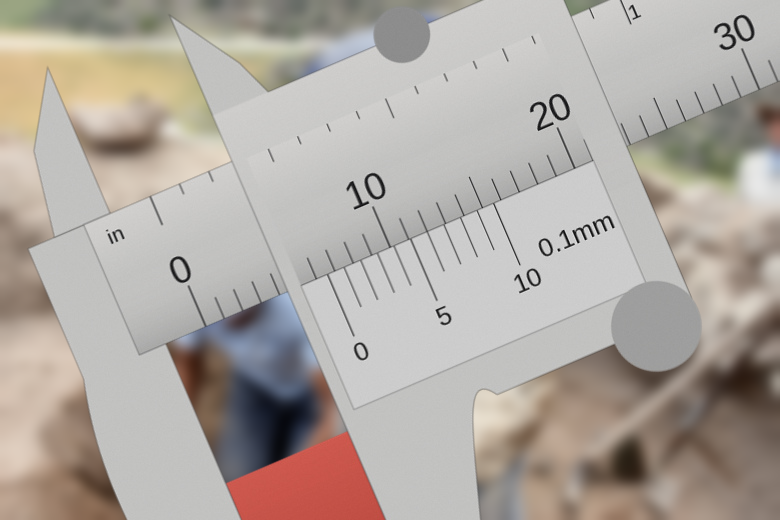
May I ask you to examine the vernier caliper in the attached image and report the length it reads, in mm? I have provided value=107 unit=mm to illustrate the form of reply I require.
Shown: value=6.6 unit=mm
